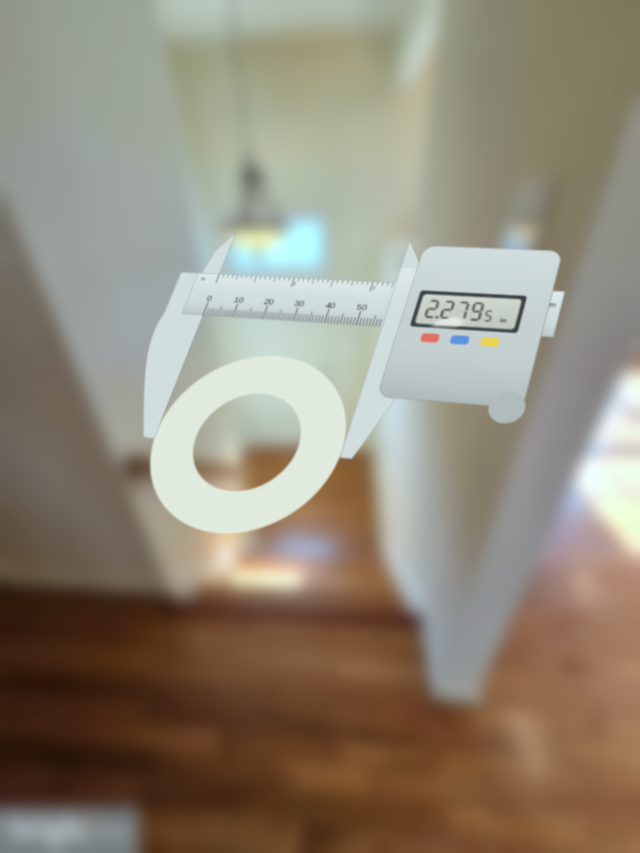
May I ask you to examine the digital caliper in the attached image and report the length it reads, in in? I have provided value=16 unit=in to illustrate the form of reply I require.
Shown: value=2.2795 unit=in
